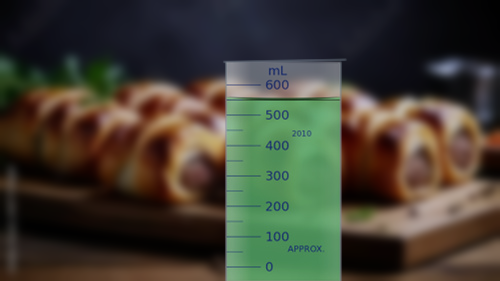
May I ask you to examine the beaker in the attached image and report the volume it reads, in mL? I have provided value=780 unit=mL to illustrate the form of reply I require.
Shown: value=550 unit=mL
